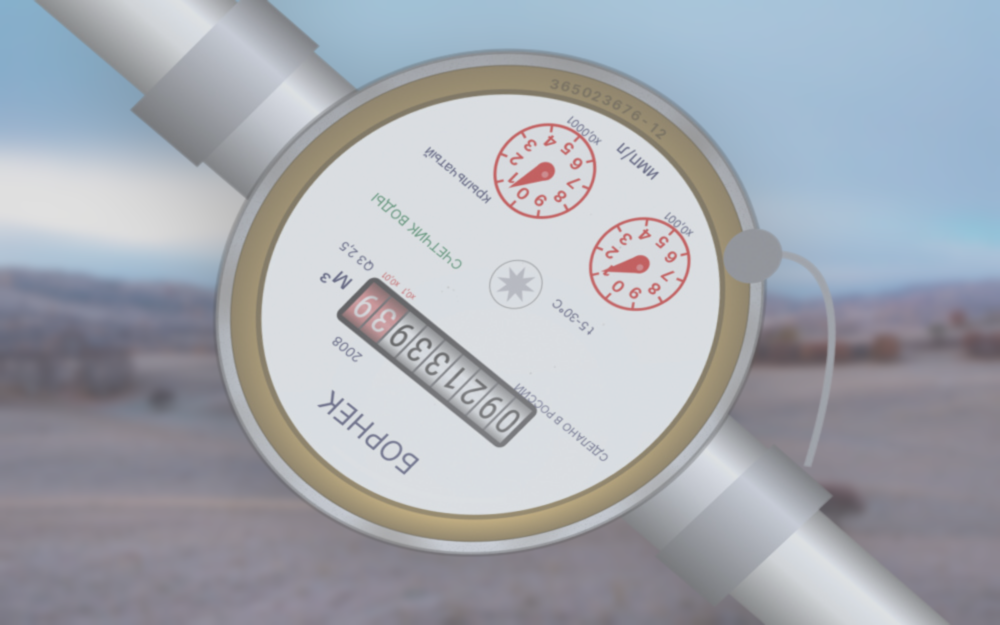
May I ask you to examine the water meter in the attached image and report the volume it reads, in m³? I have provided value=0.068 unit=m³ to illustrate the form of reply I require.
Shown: value=921339.3910 unit=m³
